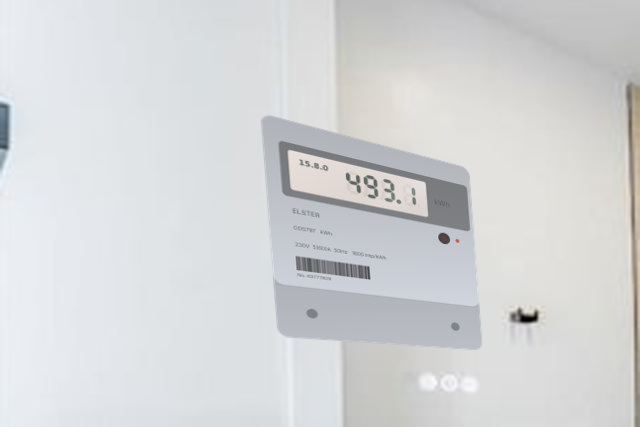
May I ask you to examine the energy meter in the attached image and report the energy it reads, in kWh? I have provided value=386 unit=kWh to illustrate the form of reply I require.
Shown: value=493.1 unit=kWh
